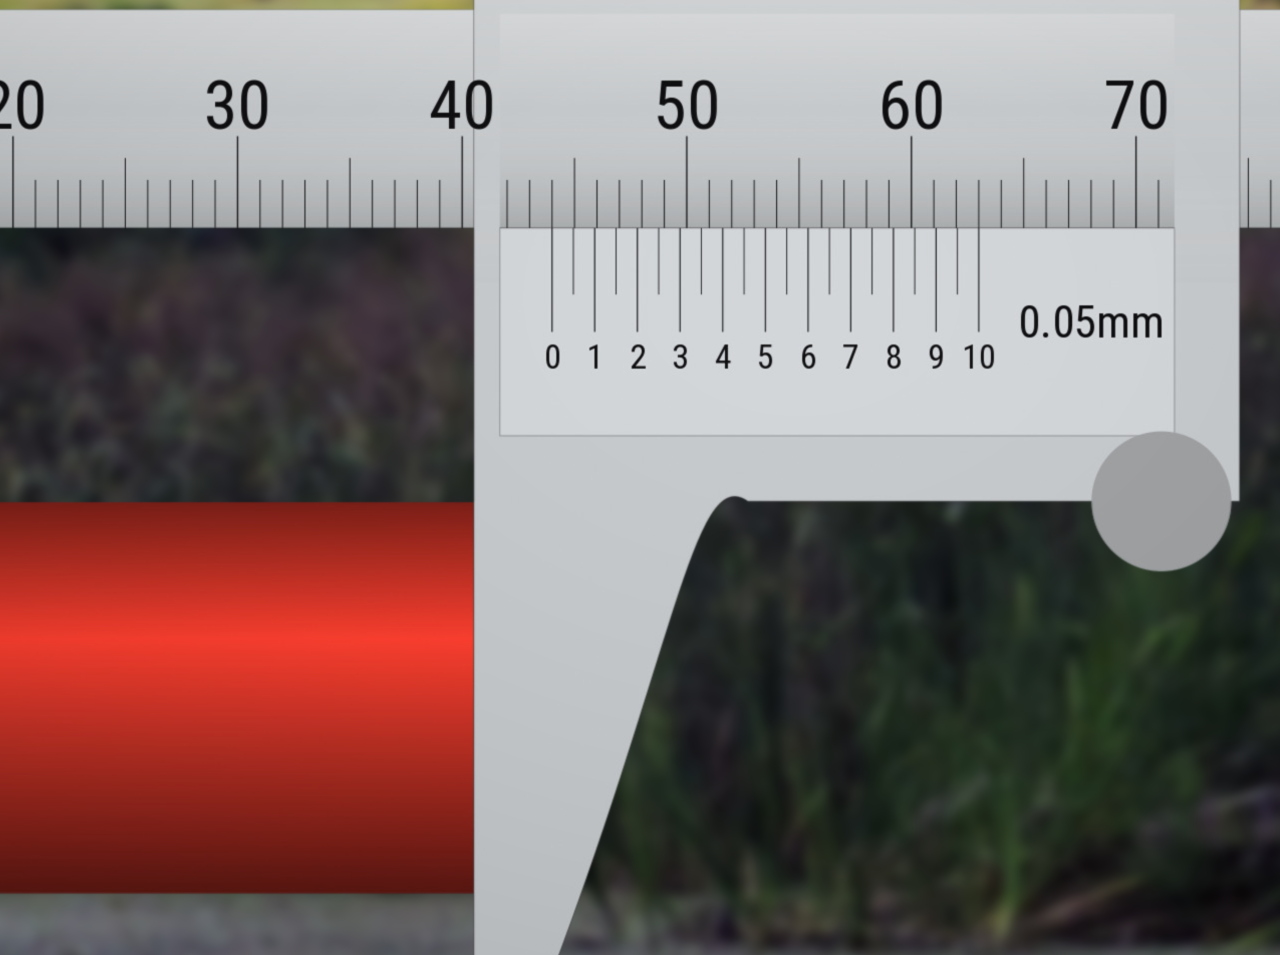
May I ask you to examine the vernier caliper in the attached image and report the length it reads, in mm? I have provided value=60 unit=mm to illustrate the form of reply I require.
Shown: value=44.0 unit=mm
